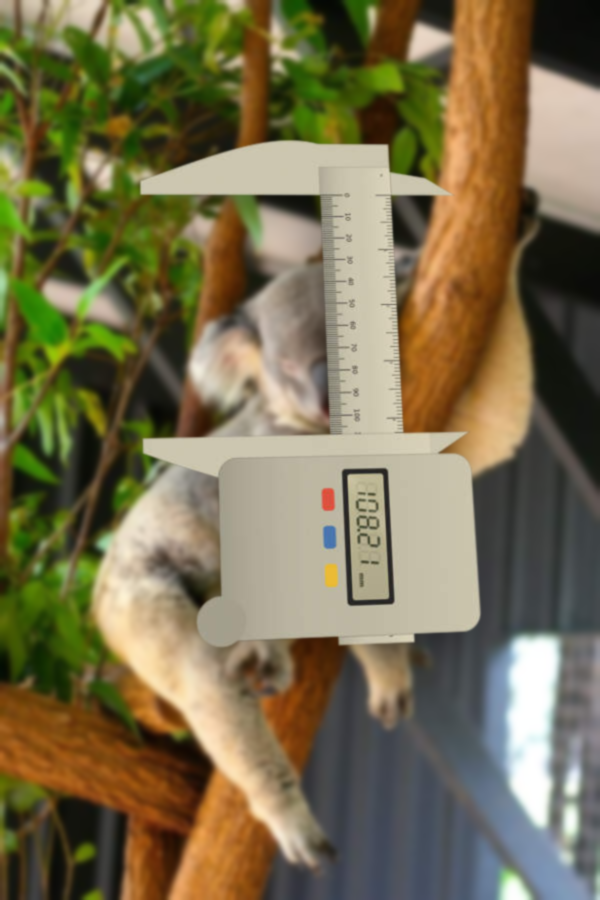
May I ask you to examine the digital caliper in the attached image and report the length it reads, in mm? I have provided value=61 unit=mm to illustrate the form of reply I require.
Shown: value=108.21 unit=mm
